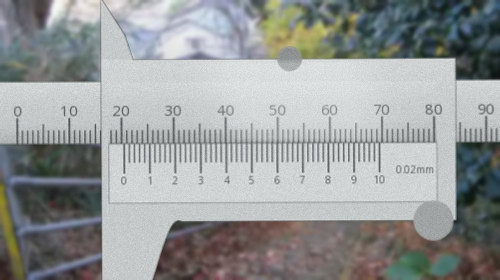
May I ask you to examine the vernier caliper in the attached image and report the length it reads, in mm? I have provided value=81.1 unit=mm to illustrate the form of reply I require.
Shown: value=20.5 unit=mm
